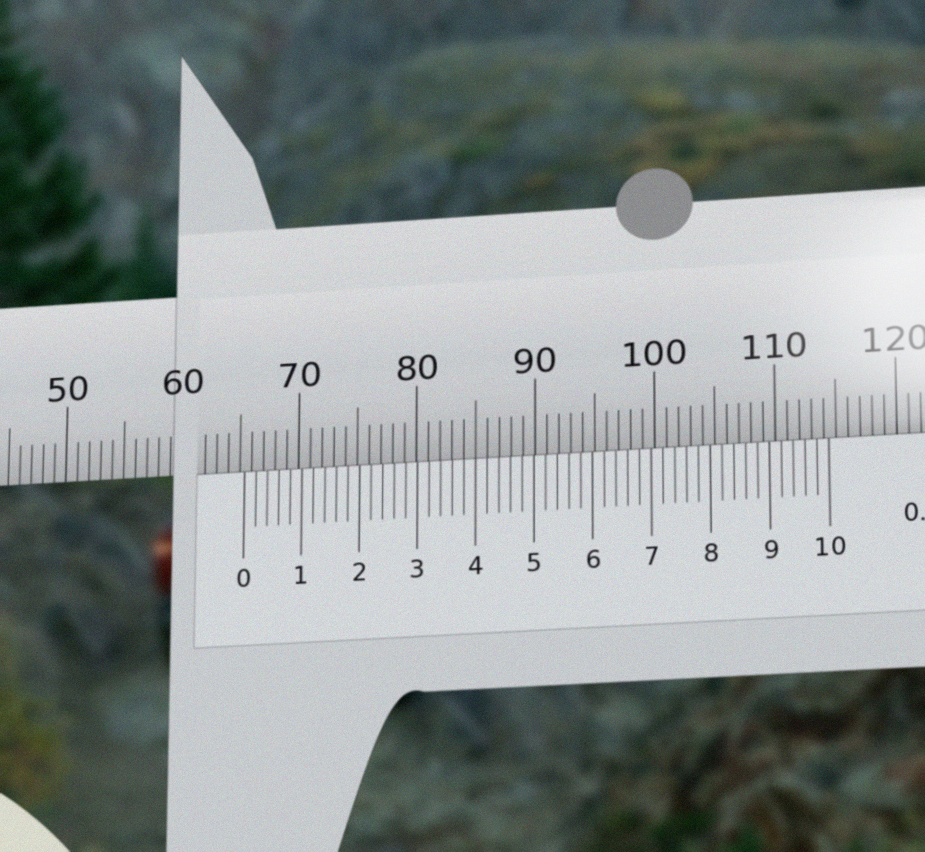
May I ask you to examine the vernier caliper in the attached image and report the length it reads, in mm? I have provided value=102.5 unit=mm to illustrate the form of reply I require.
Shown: value=65.4 unit=mm
